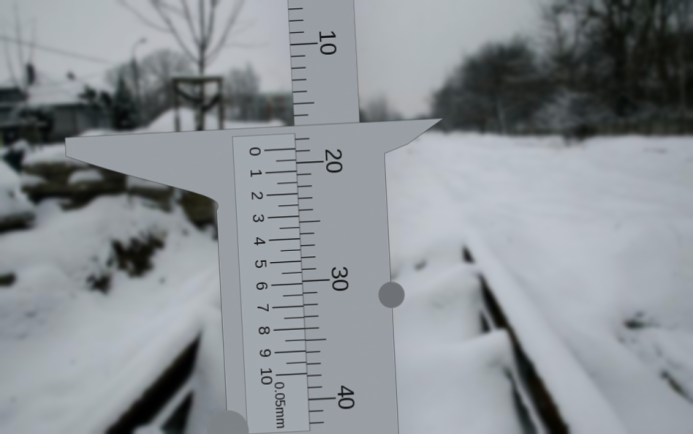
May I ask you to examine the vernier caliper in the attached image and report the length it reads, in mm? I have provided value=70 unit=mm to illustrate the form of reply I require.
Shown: value=18.8 unit=mm
